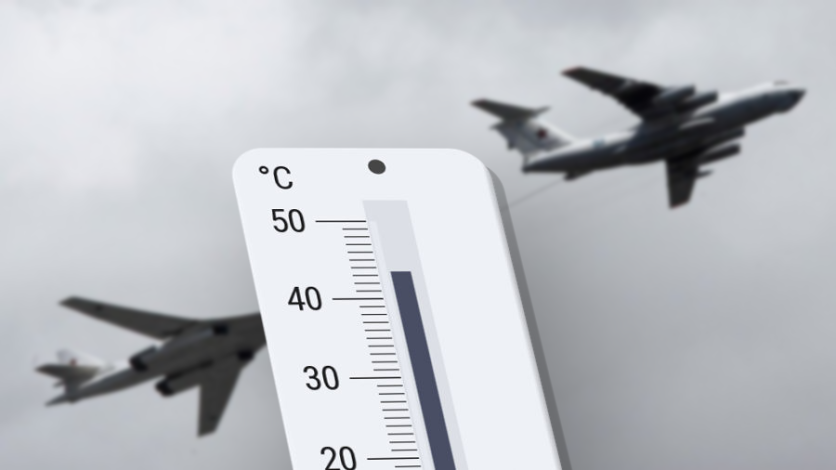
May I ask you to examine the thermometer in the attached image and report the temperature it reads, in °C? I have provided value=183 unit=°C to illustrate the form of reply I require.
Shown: value=43.5 unit=°C
